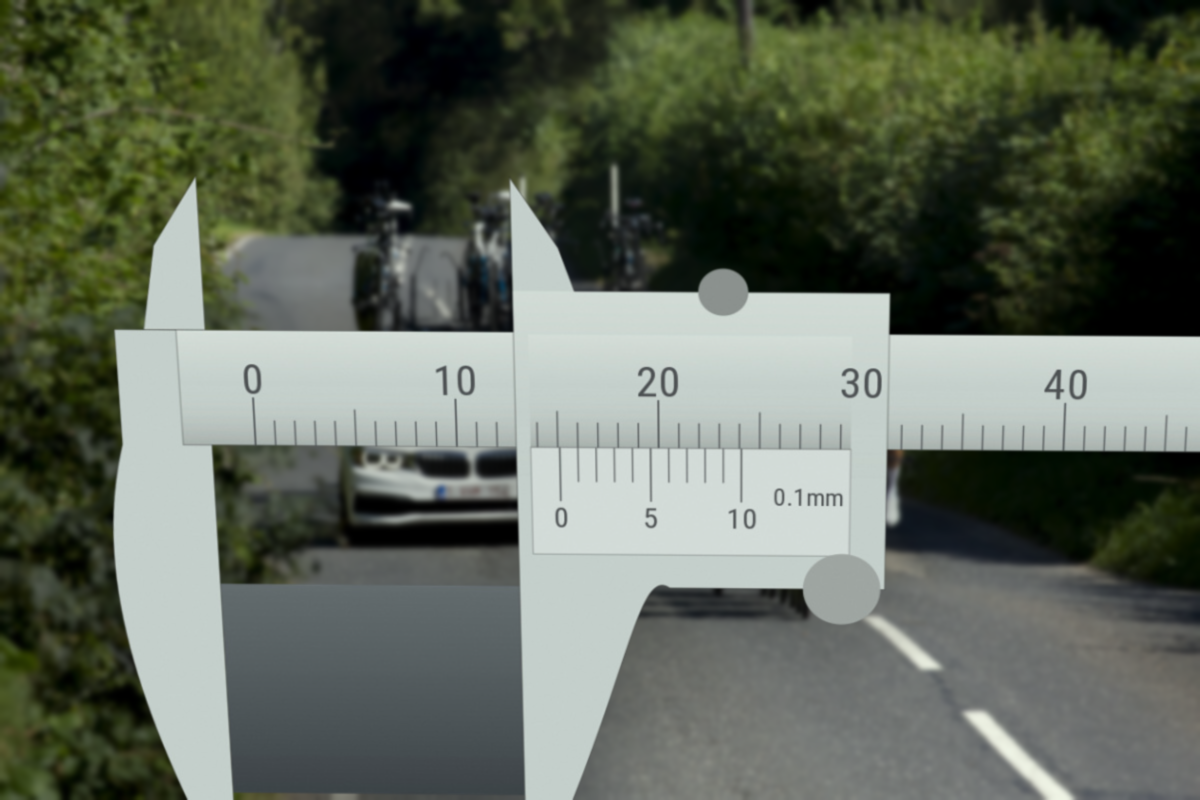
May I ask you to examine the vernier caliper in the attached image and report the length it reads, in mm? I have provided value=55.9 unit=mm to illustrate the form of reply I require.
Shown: value=15.1 unit=mm
